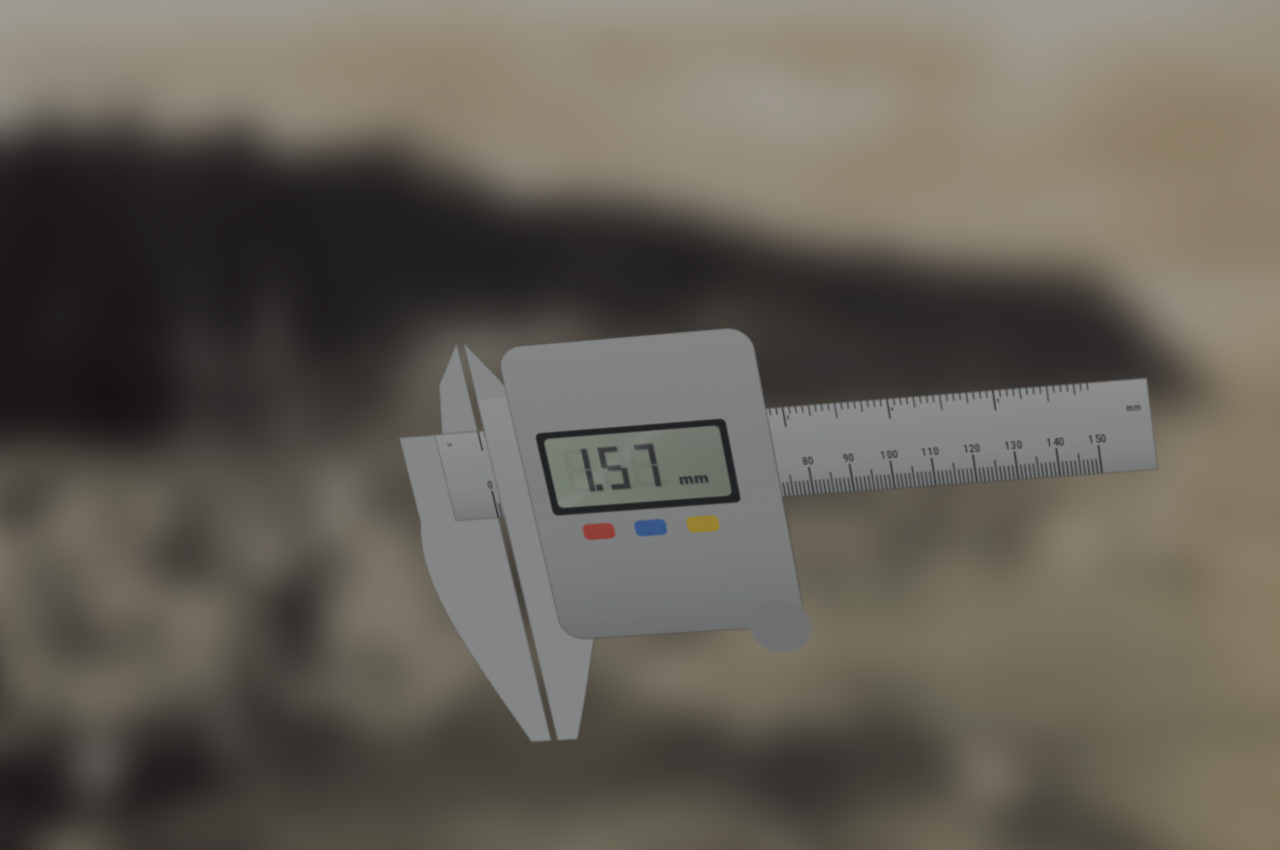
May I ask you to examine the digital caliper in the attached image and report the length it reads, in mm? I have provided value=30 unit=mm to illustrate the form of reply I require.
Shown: value=1.57 unit=mm
